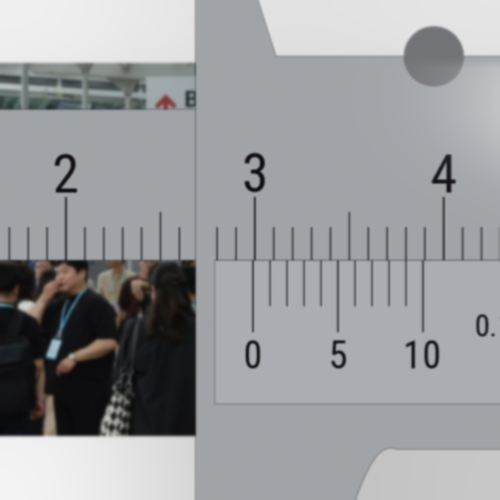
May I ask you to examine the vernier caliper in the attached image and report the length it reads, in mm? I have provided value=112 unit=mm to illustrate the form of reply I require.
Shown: value=29.9 unit=mm
